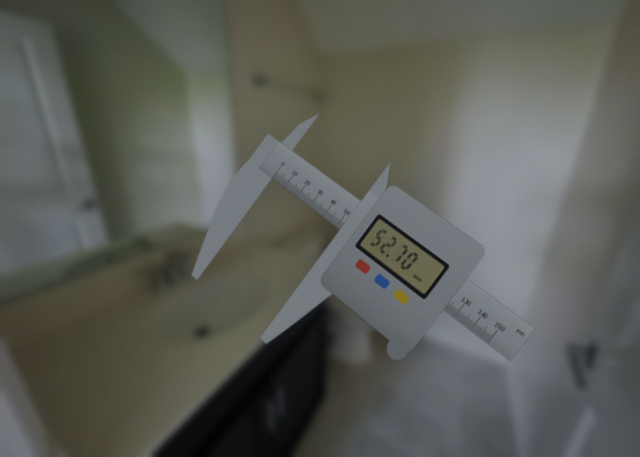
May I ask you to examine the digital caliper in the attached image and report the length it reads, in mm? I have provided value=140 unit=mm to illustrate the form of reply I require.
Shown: value=52.70 unit=mm
